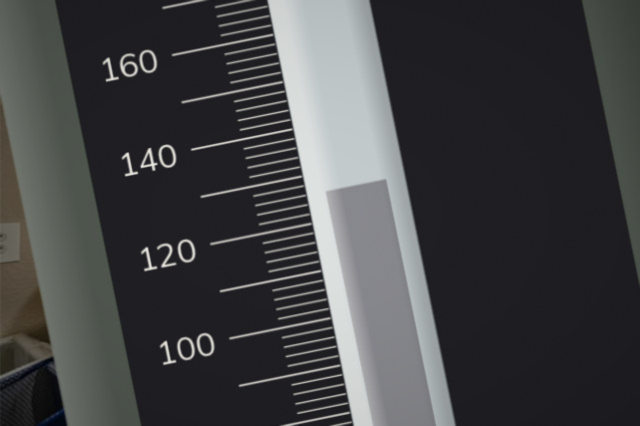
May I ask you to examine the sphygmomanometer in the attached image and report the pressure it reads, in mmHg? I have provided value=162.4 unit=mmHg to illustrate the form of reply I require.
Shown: value=126 unit=mmHg
